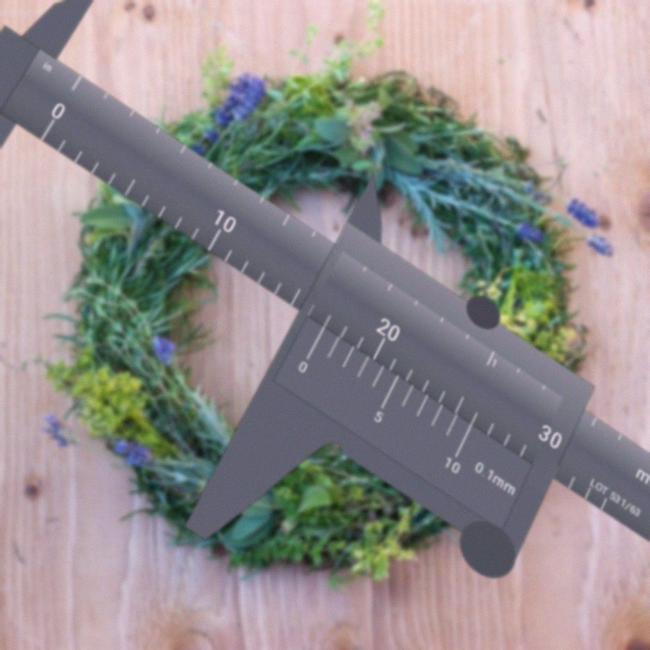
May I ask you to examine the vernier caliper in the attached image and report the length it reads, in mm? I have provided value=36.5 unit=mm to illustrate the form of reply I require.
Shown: value=17.0 unit=mm
